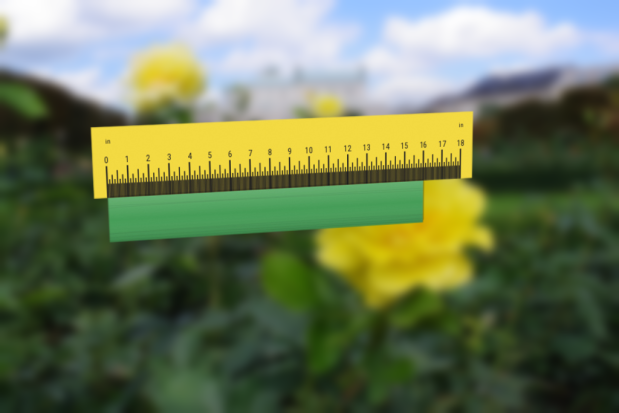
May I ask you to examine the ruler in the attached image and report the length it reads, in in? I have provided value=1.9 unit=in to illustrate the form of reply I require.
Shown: value=16 unit=in
